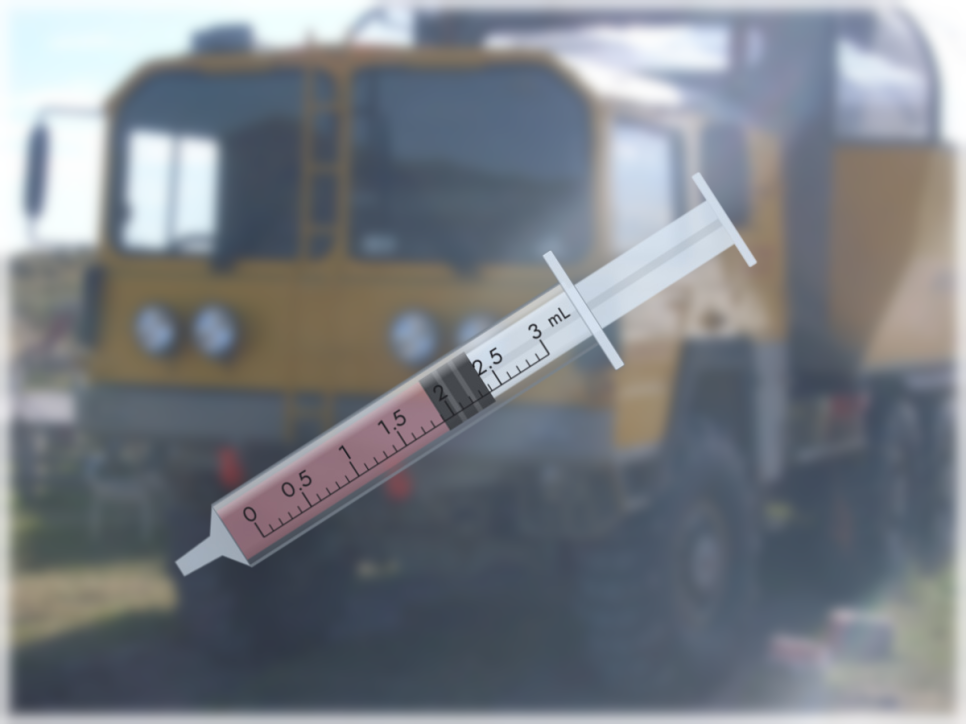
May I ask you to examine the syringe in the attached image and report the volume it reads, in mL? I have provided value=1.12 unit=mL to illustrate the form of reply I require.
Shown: value=1.9 unit=mL
